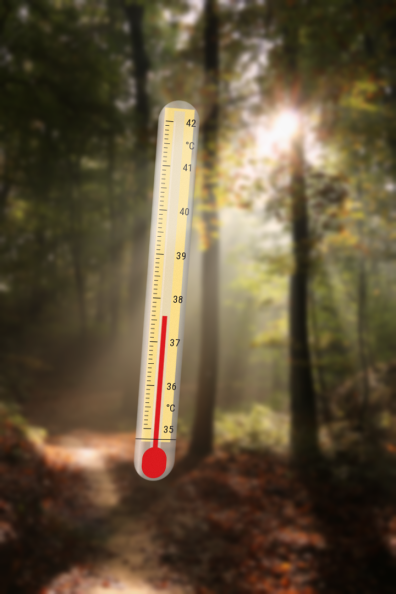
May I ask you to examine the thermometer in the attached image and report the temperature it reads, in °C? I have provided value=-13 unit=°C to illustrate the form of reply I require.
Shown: value=37.6 unit=°C
